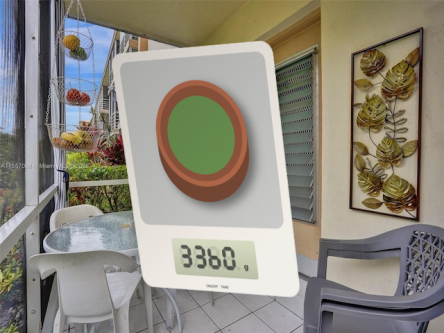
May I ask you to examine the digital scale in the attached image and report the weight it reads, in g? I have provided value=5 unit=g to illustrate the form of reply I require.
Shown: value=3360 unit=g
